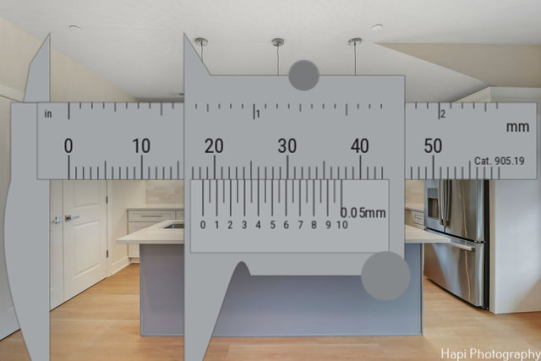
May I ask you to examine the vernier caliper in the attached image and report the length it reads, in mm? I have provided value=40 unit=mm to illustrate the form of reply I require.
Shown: value=18.4 unit=mm
